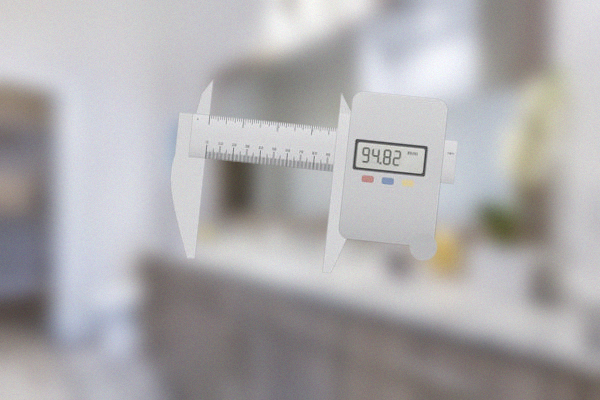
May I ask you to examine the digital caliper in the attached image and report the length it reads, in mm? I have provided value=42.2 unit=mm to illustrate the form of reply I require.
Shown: value=94.82 unit=mm
